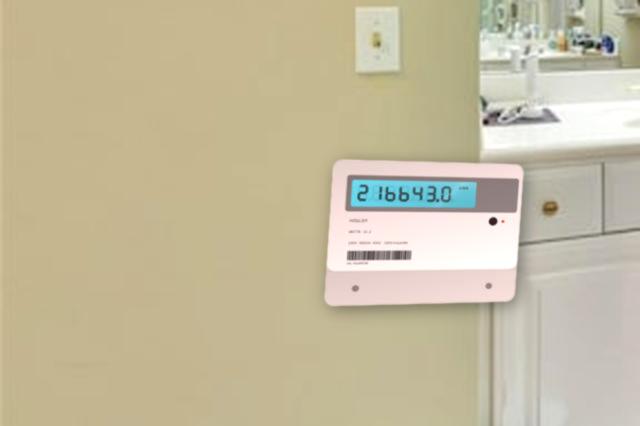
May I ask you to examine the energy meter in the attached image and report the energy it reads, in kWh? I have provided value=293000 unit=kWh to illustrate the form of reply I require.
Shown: value=216643.0 unit=kWh
